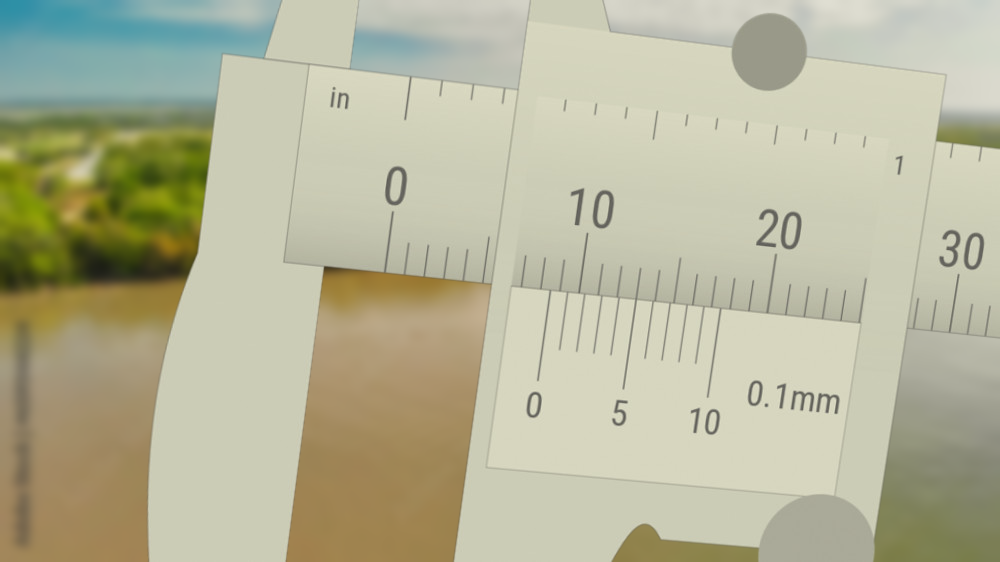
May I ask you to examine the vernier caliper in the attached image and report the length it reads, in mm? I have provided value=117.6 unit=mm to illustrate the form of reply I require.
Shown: value=8.5 unit=mm
